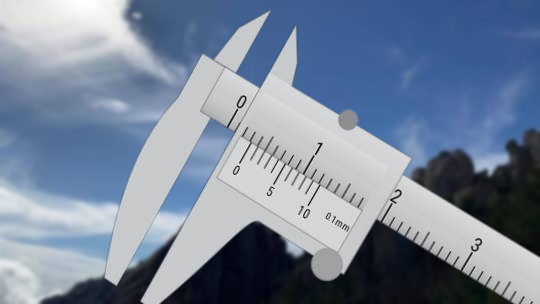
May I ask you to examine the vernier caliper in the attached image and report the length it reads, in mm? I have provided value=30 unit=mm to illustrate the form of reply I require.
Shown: value=3.2 unit=mm
